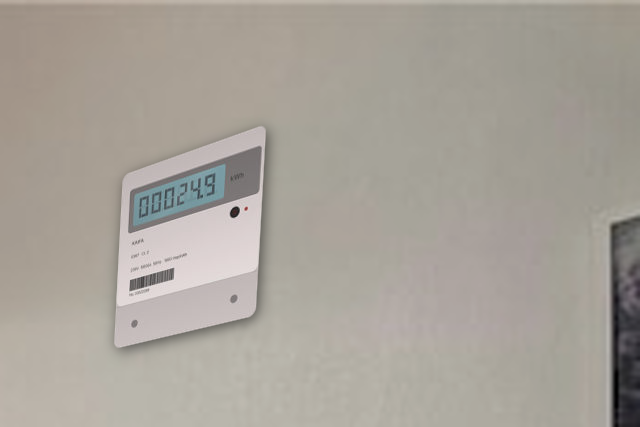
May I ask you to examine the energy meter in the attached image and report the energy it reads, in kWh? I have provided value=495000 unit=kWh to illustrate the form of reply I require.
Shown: value=24.9 unit=kWh
